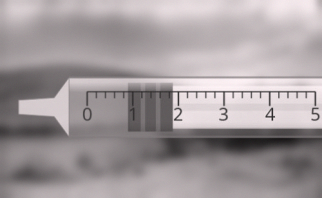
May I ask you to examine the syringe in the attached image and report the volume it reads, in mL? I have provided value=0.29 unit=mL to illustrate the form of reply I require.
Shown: value=0.9 unit=mL
